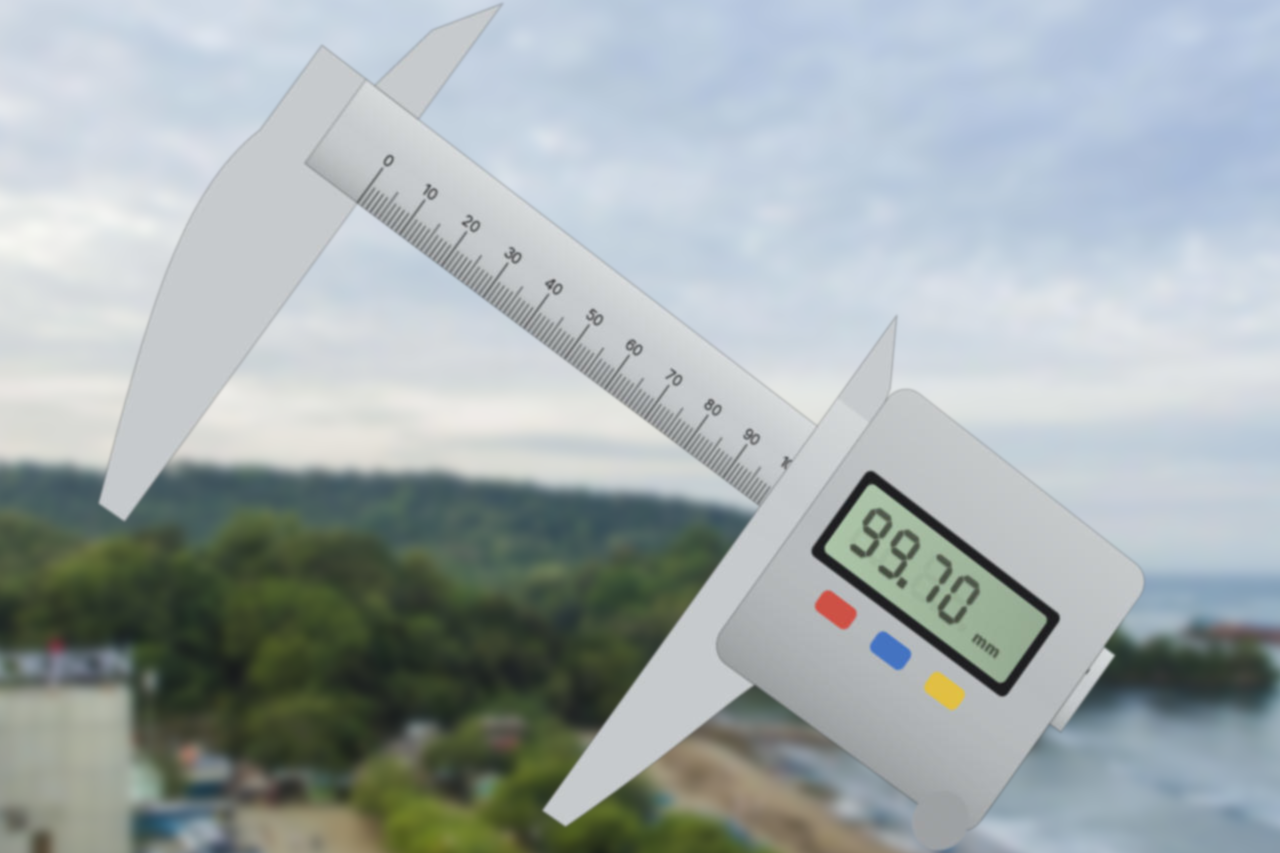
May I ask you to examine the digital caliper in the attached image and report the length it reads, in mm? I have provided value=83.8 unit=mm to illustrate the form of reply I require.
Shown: value=99.70 unit=mm
